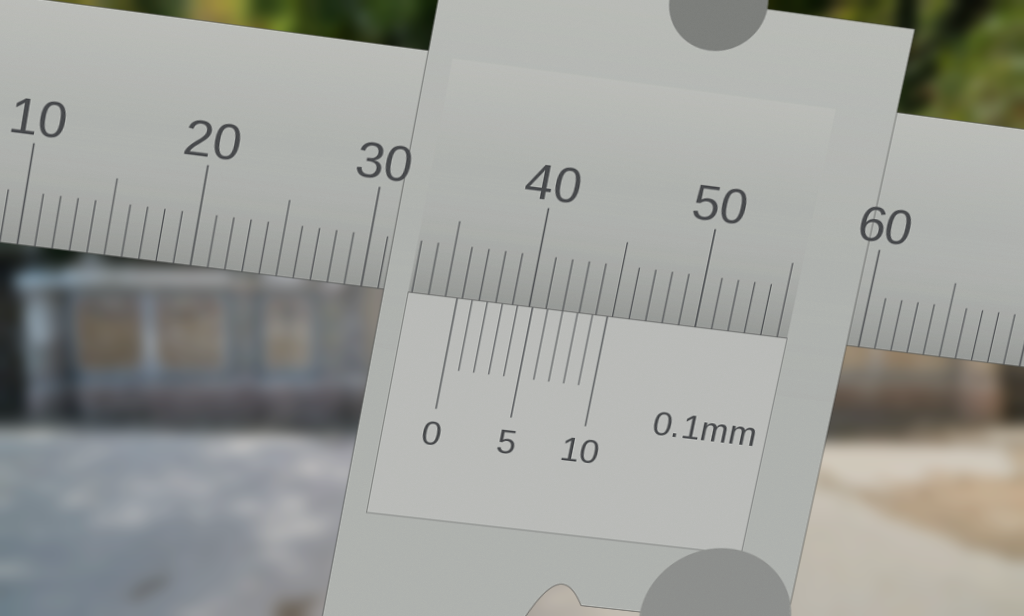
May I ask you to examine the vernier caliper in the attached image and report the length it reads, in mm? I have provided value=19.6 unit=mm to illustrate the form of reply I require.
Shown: value=35.7 unit=mm
